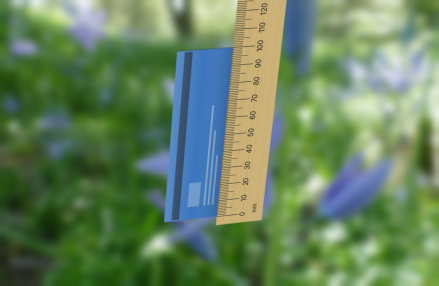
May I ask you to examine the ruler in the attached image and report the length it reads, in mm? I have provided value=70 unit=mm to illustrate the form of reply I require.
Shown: value=100 unit=mm
